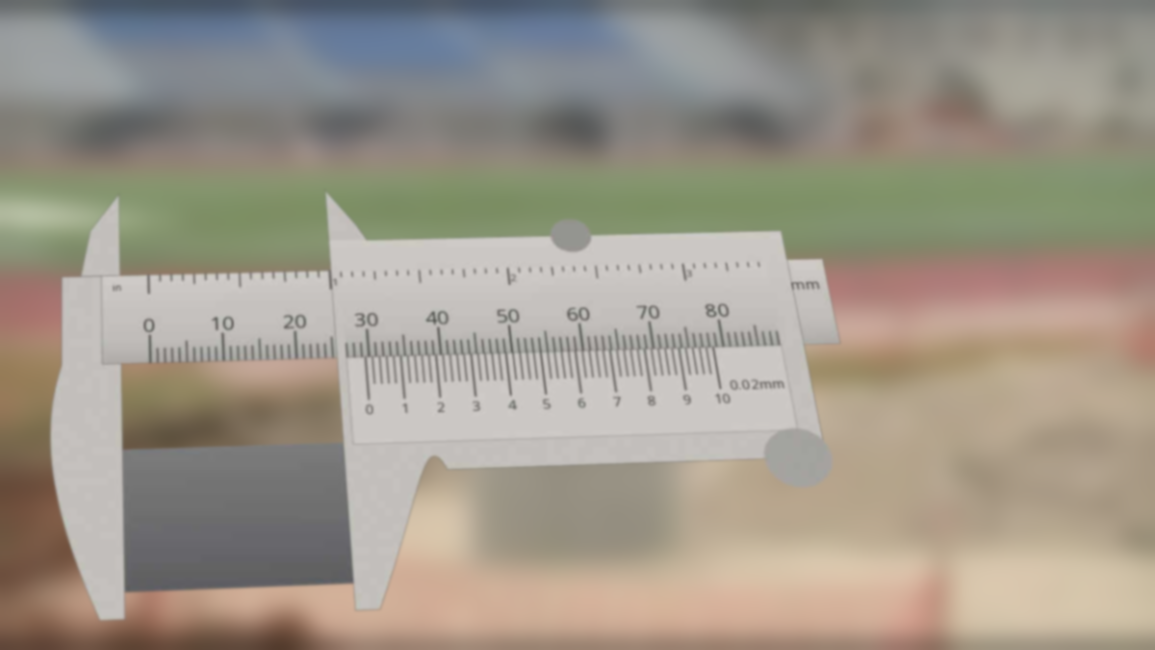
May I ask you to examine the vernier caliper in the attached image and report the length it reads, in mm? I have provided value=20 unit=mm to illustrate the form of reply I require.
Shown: value=29.5 unit=mm
